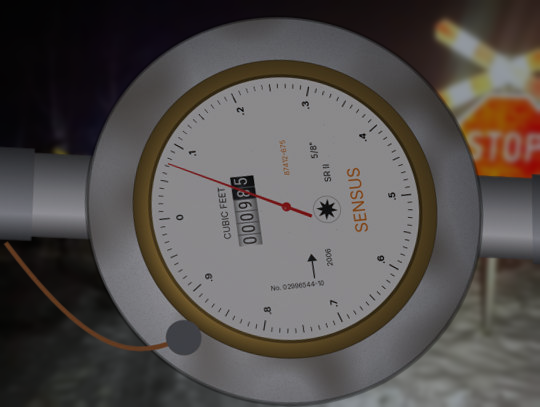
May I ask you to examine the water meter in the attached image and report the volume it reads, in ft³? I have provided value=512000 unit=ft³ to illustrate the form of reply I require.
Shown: value=985.07 unit=ft³
